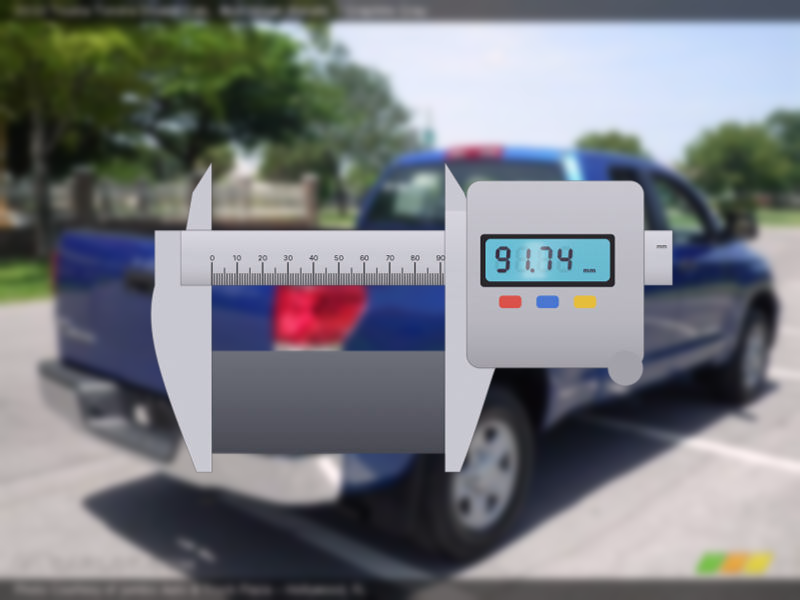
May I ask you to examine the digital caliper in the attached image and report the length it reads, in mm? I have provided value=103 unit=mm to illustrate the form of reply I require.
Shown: value=91.74 unit=mm
